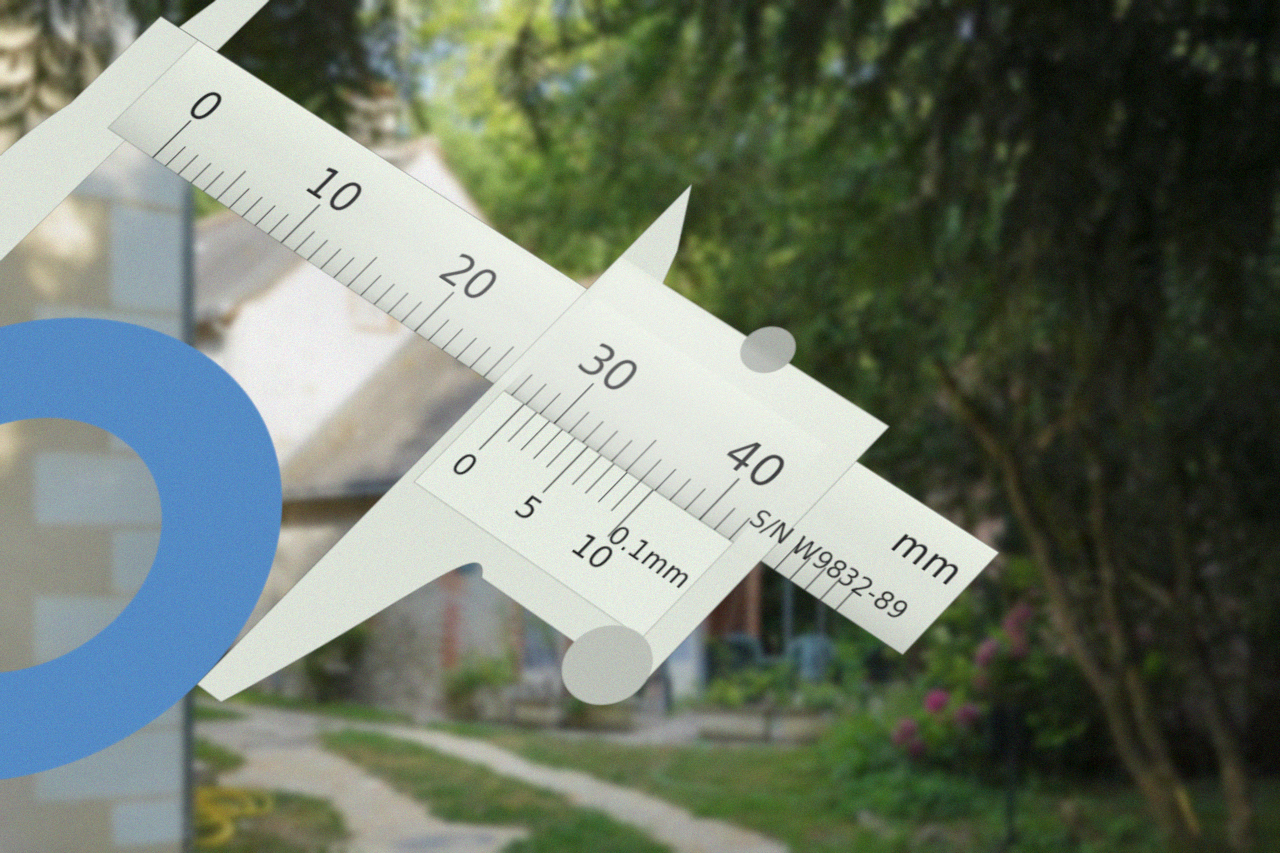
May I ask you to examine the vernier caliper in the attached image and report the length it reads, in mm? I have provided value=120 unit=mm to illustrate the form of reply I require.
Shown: value=27.9 unit=mm
